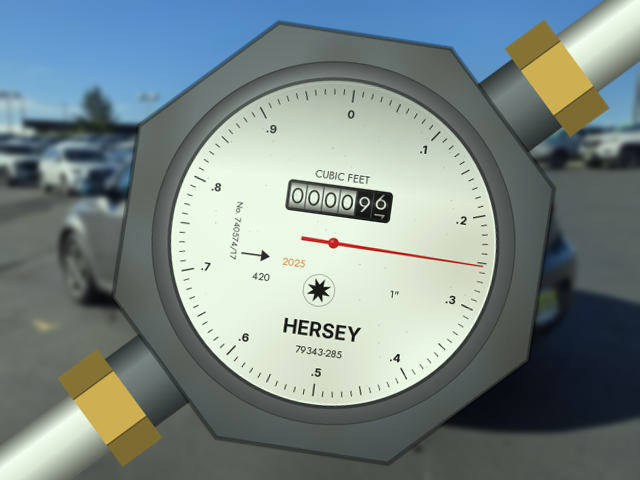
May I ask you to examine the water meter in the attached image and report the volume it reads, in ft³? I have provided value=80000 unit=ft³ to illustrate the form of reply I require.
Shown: value=96.25 unit=ft³
